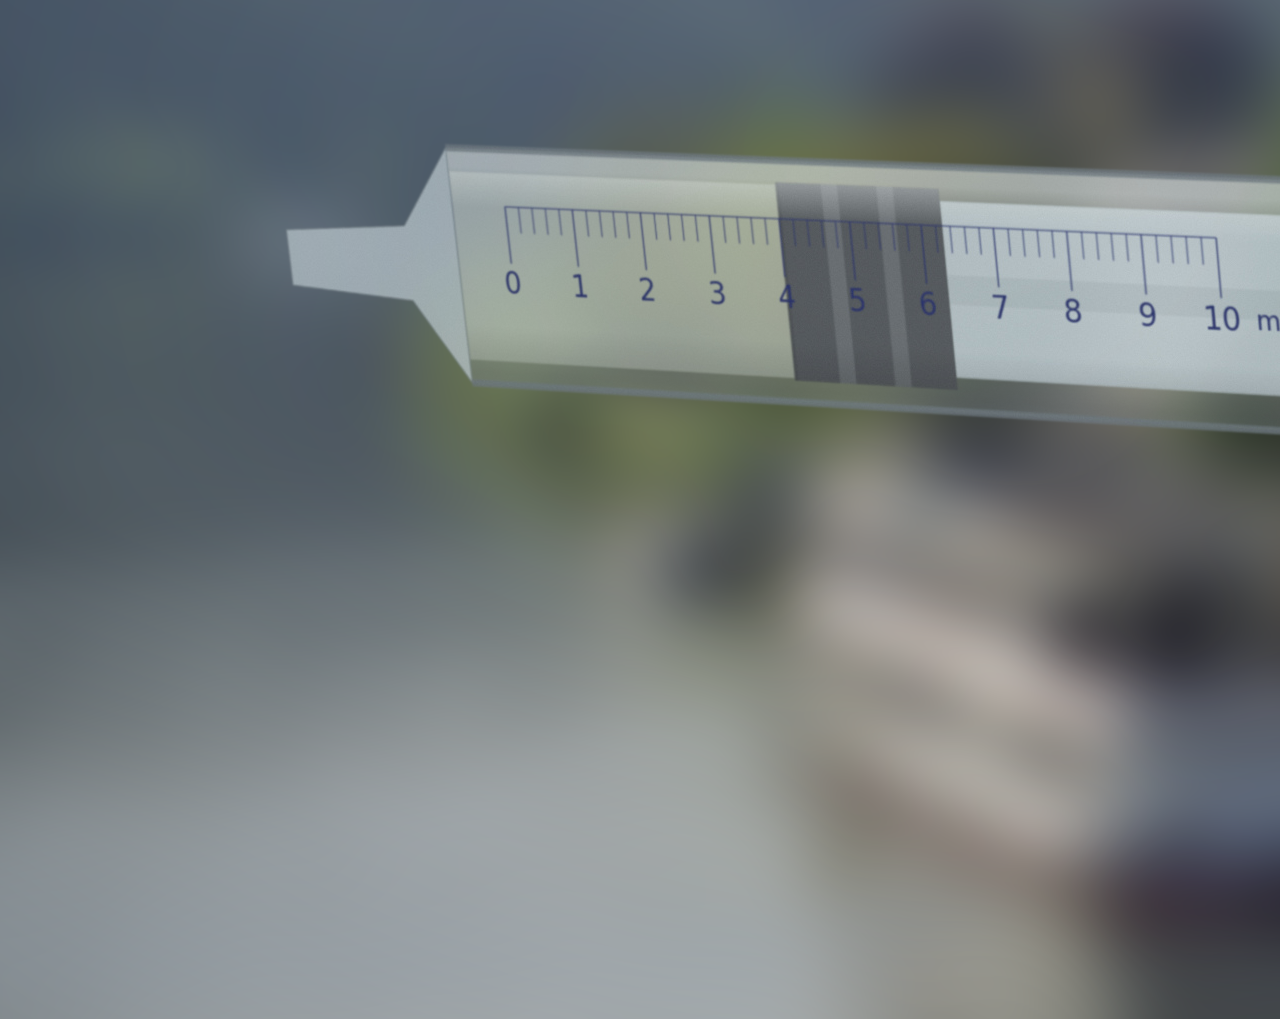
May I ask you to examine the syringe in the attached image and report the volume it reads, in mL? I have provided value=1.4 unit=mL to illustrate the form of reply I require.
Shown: value=4 unit=mL
